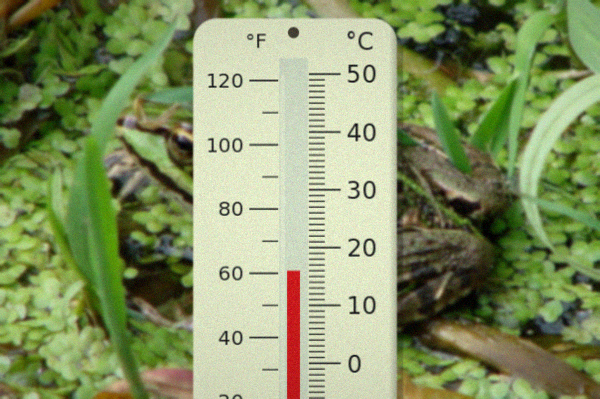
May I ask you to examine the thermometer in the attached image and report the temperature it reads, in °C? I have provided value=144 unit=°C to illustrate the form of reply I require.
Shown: value=16 unit=°C
